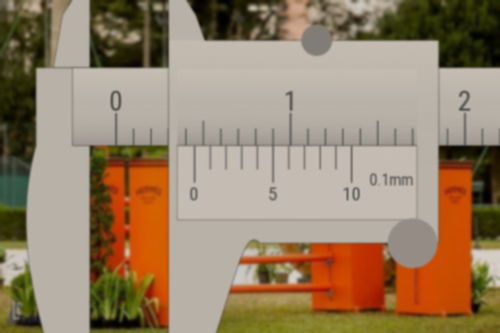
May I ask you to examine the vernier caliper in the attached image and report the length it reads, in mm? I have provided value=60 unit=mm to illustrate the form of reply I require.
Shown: value=4.5 unit=mm
